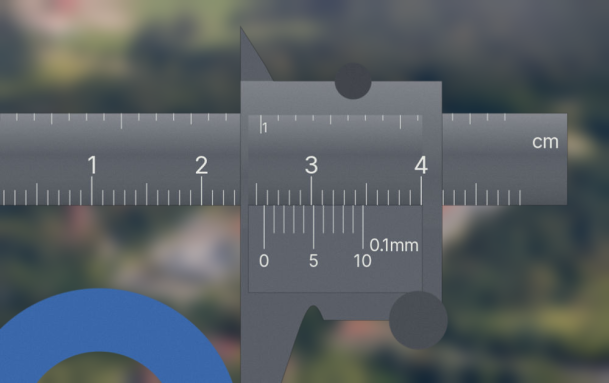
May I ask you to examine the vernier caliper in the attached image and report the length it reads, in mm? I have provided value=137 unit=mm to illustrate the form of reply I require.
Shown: value=25.7 unit=mm
